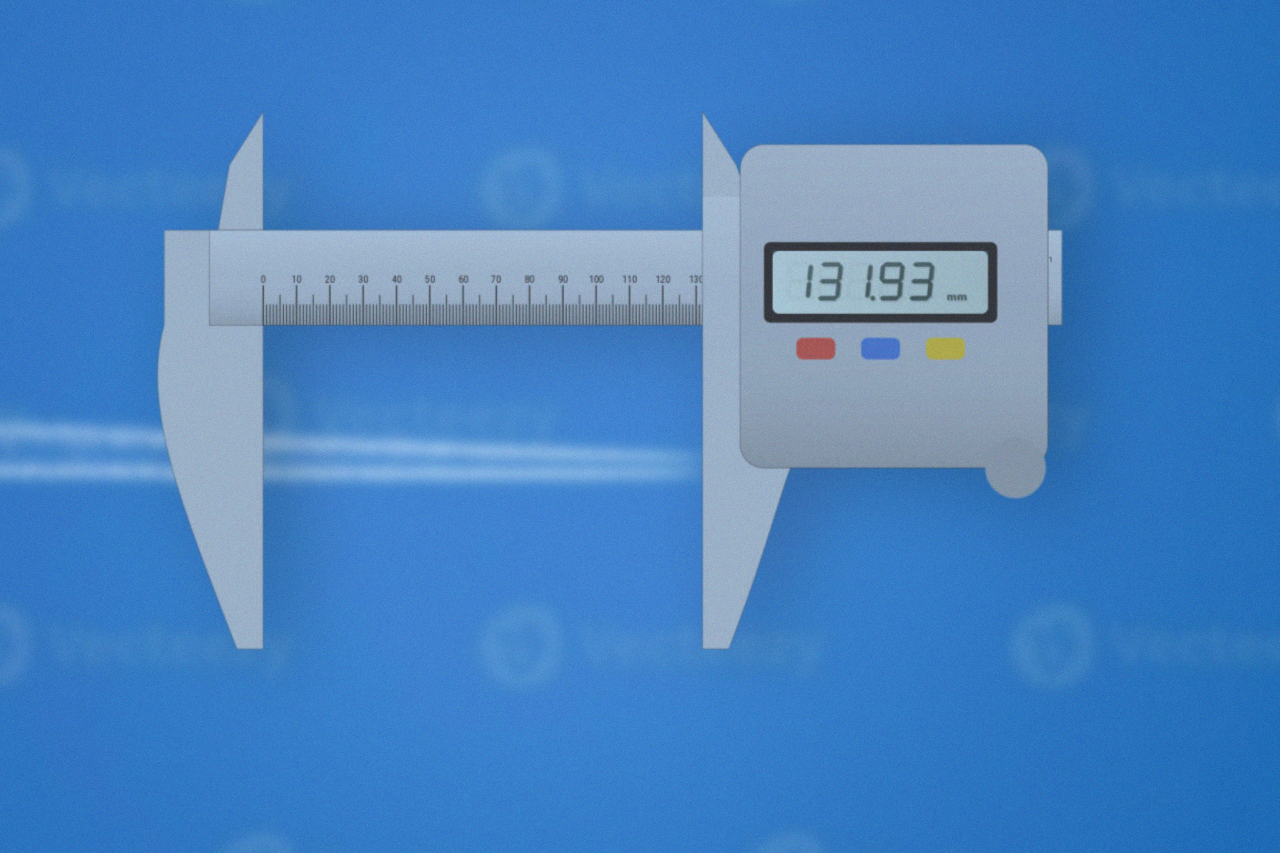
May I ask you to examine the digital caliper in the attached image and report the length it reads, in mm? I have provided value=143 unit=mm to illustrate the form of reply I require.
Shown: value=131.93 unit=mm
